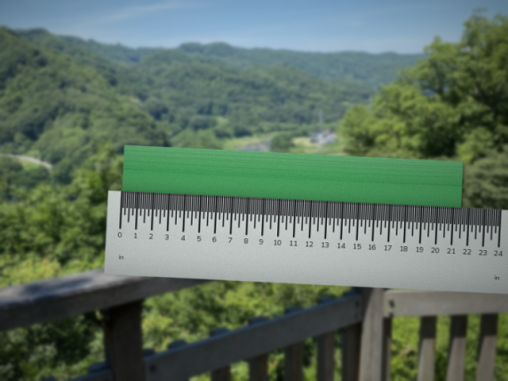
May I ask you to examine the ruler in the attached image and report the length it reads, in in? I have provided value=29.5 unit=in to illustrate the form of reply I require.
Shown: value=21.5 unit=in
